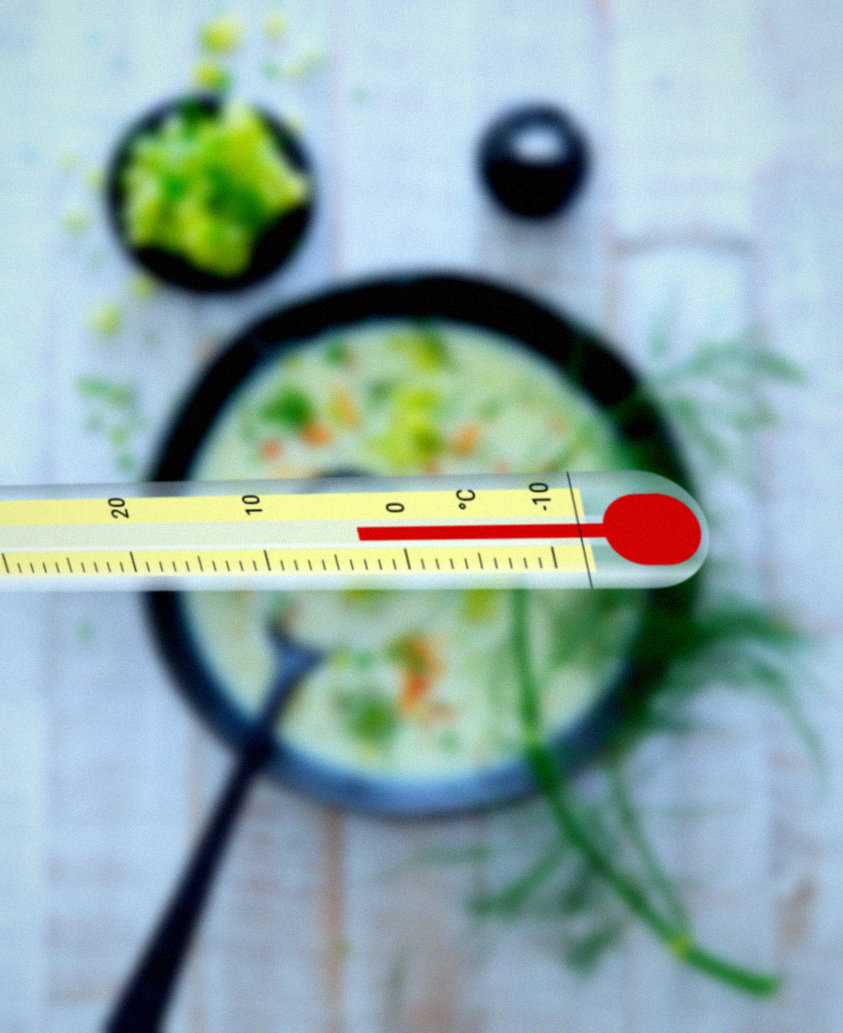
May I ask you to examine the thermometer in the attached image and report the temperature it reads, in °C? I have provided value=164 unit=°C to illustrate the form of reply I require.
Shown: value=3 unit=°C
